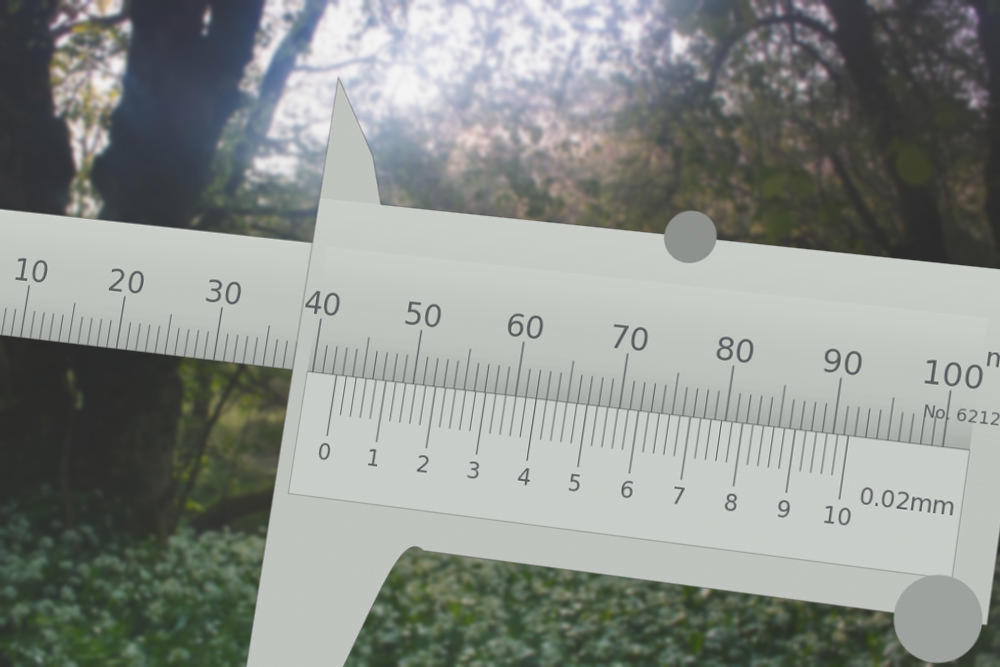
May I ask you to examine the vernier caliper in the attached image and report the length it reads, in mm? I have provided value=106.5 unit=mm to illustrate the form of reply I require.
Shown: value=42.4 unit=mm
